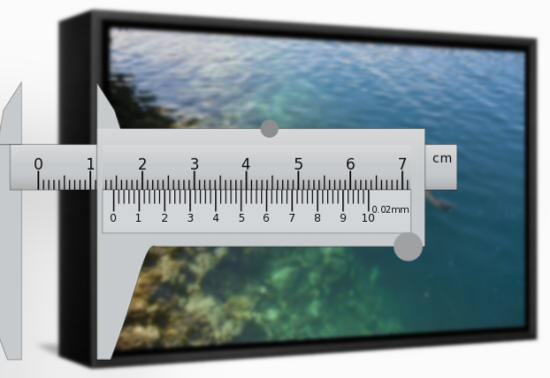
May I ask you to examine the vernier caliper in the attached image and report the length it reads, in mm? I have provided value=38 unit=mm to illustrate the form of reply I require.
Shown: value=14.5 unit=mm
